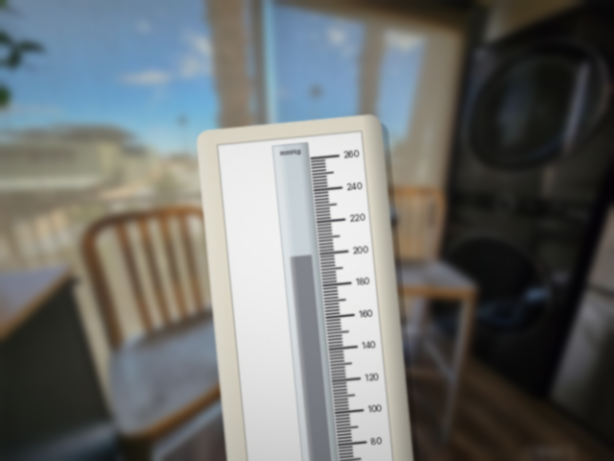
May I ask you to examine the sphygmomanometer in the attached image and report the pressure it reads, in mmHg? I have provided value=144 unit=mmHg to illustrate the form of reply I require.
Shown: value=200 unit=mmHg
